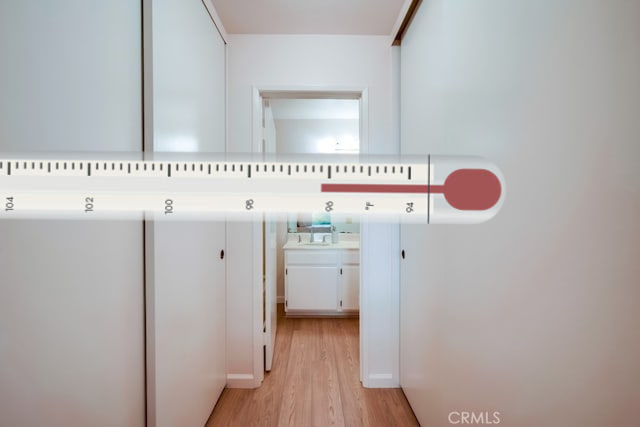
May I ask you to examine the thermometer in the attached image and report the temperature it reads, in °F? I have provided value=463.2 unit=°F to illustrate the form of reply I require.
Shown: value=96.2 unit=°F
